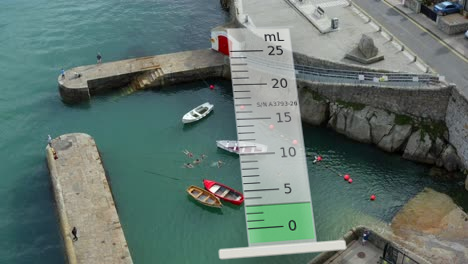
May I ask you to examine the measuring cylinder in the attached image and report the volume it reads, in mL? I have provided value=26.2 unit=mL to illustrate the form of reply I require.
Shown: value=3 unit=mL
